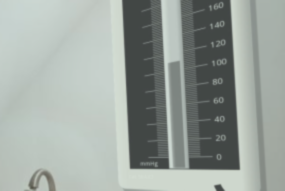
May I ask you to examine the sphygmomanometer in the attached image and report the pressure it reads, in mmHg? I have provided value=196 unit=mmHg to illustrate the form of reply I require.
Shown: value=110 unit=mmHg
